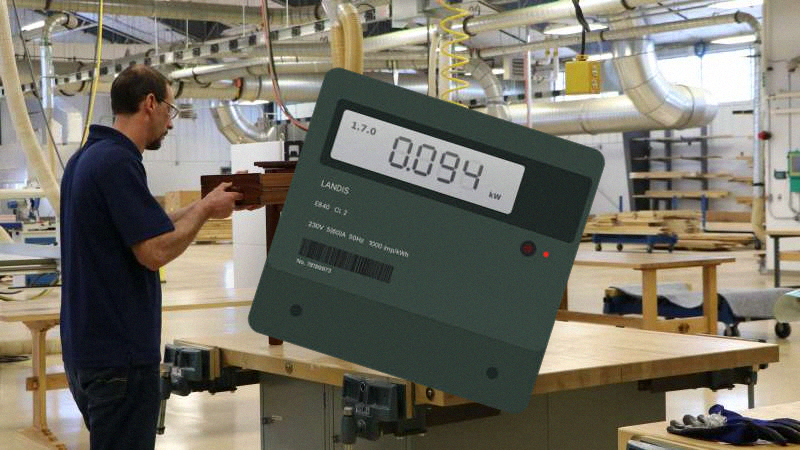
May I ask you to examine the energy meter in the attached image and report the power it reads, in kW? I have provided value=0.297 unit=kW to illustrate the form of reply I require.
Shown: value=0.094 unit=kW
